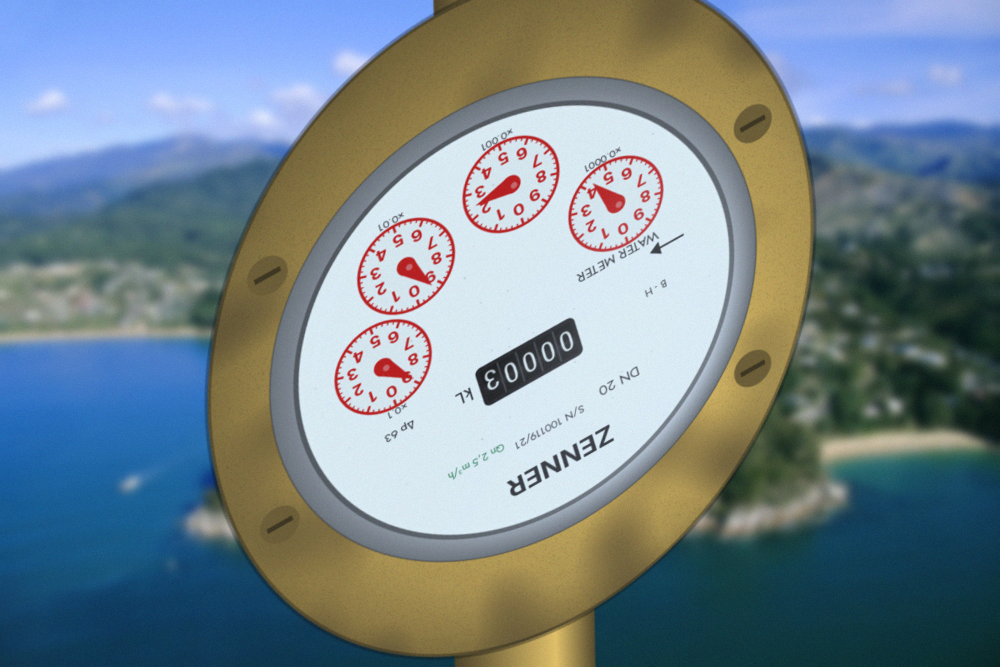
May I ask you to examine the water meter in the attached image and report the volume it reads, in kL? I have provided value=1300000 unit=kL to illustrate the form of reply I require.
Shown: value=2.8924 unit=kL
